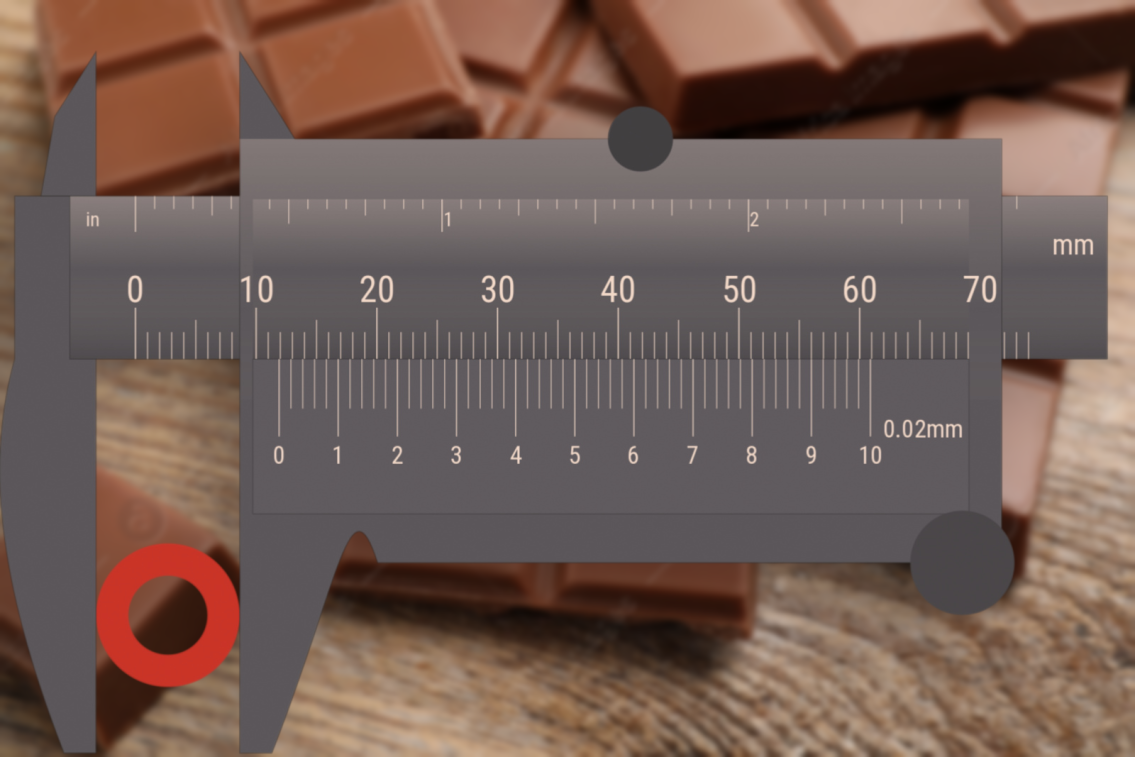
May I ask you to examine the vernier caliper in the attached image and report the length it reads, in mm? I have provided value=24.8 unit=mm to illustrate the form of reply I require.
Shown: value=11.9 unit=mm
